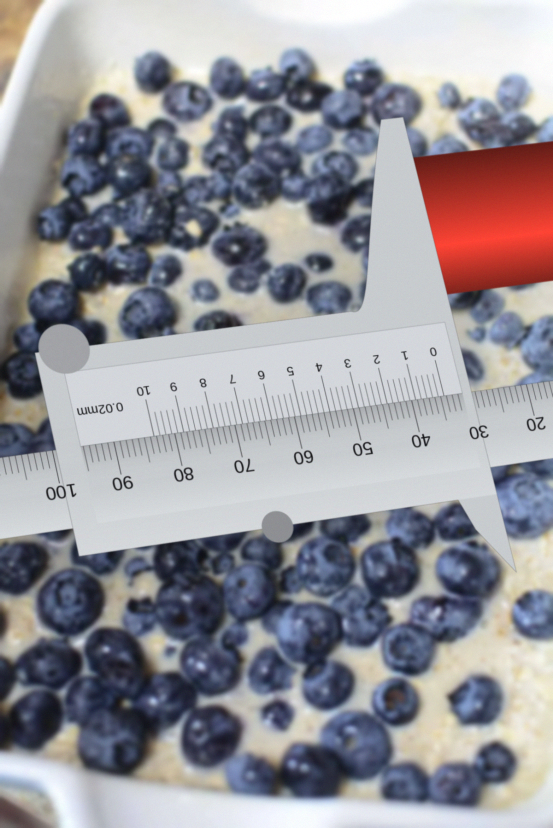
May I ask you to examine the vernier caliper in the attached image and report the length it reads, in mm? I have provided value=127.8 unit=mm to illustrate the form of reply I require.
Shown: value=34.4 unit=mm
